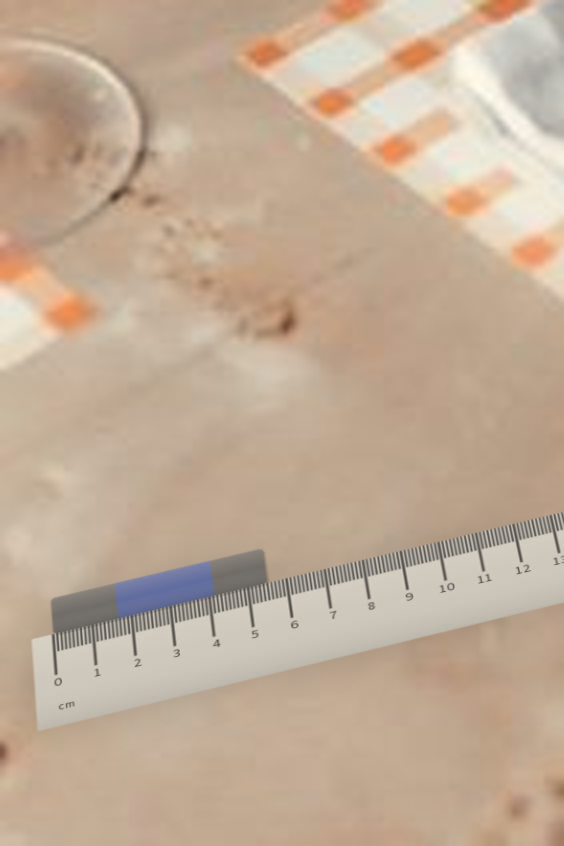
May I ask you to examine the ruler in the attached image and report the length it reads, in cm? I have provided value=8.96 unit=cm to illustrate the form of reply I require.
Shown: value=5.5 unit=cm
